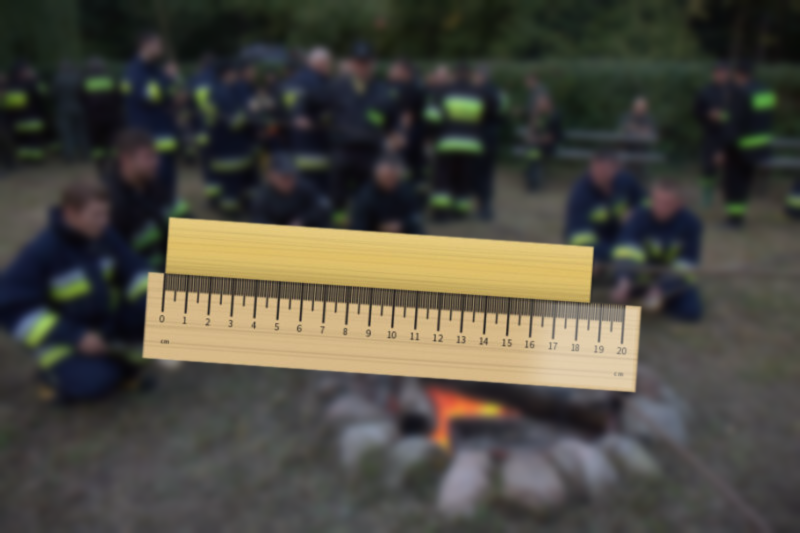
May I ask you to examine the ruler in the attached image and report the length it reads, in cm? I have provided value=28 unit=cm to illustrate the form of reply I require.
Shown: value=18.5 unit=cm
